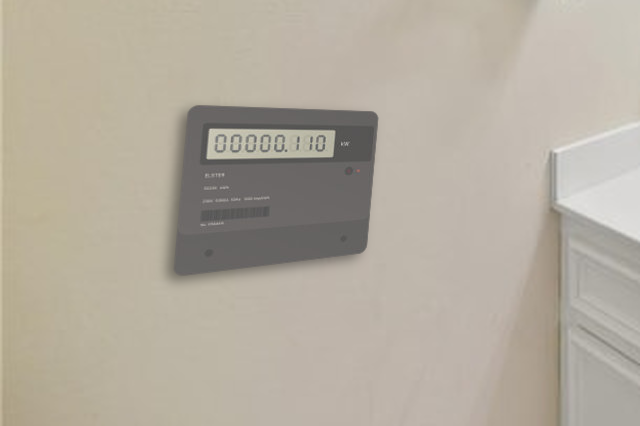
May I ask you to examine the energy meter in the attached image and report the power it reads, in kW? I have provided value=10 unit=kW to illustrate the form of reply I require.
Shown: value=0.110 unit=kW
